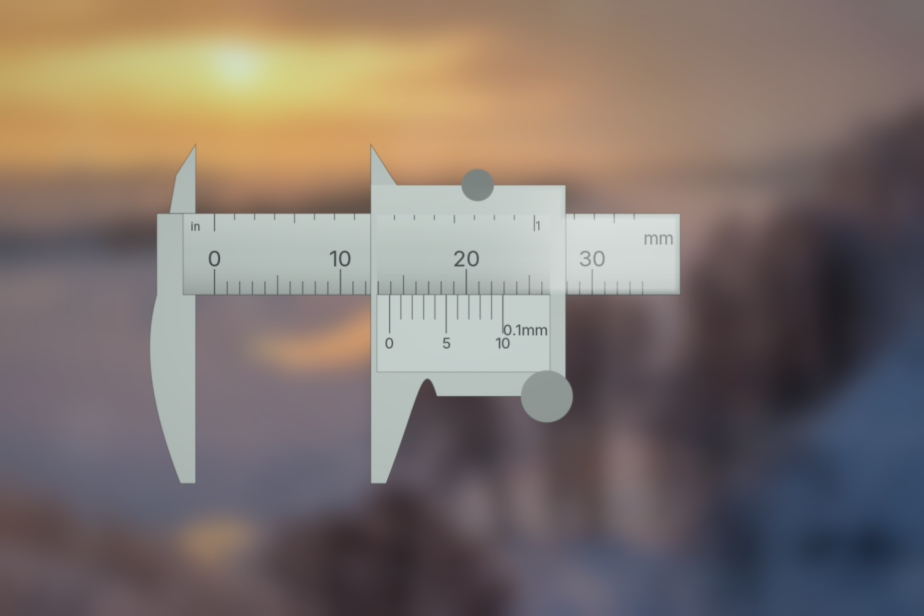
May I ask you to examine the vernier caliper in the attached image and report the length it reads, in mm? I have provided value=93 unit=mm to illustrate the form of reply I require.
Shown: value=13.9 unit=mm
